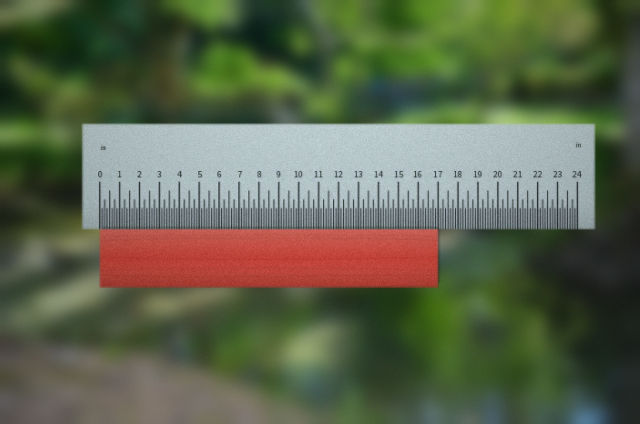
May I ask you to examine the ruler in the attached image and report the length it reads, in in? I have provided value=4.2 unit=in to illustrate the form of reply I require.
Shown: value=17 unit=in
